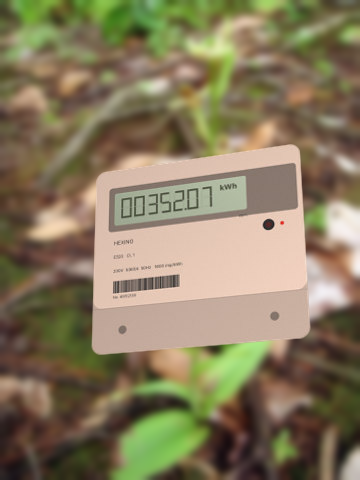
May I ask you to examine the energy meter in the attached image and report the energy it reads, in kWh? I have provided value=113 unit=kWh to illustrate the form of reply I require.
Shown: value=352.07 unit=kWh
